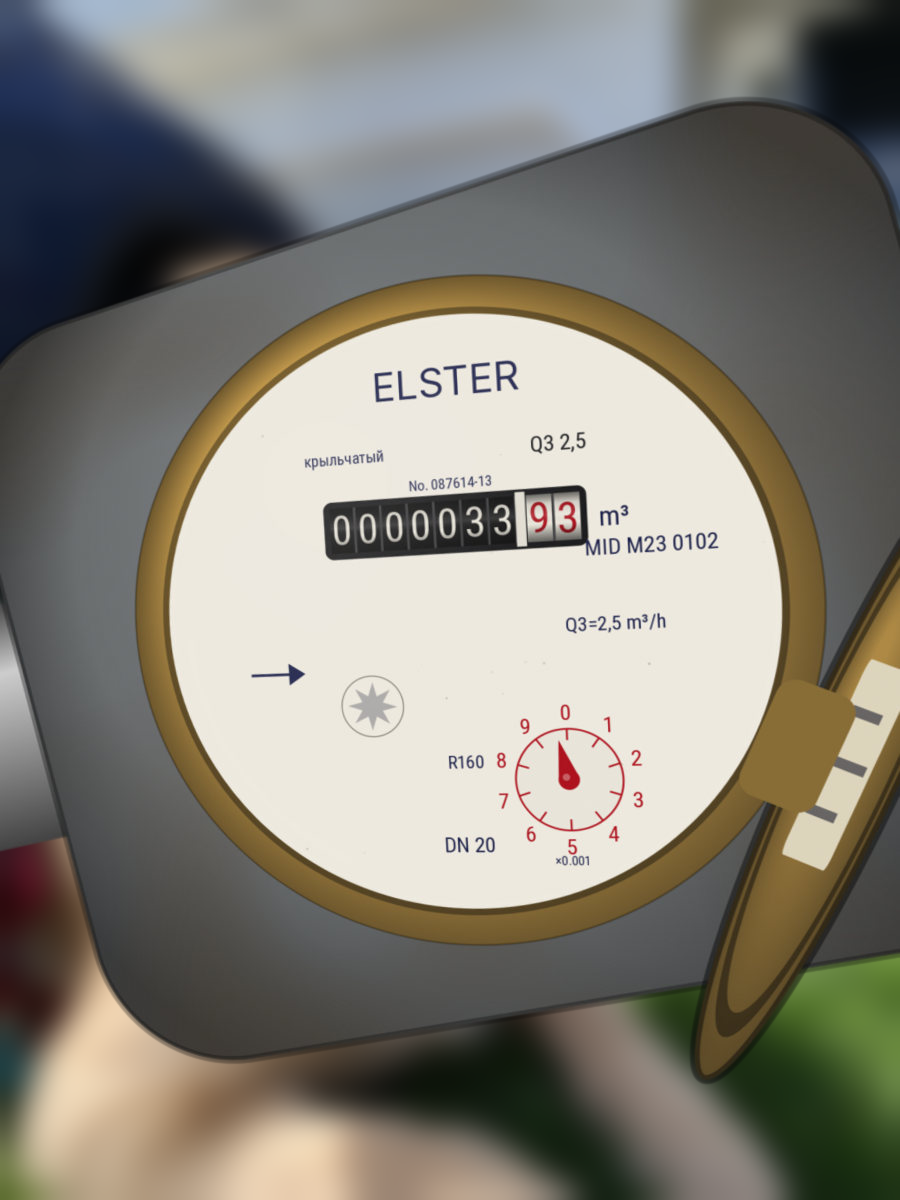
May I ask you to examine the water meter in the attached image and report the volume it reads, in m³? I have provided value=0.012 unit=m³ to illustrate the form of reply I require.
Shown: value=33.929 unit=m³
